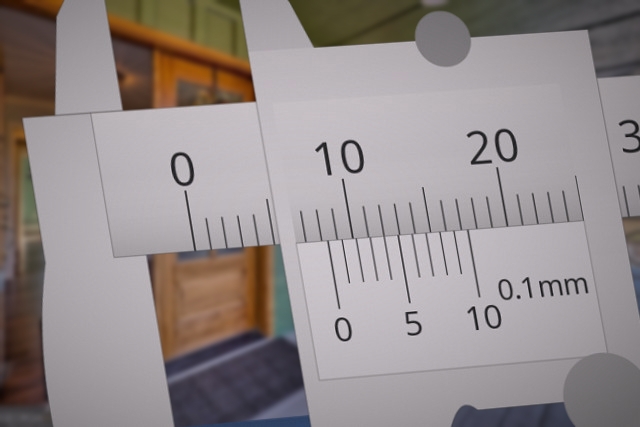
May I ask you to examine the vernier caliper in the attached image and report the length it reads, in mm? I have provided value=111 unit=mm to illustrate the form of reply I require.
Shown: value=8.4 unit=mm
